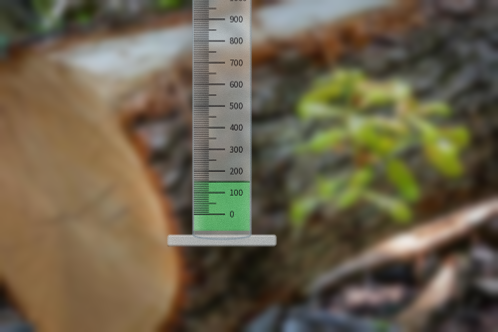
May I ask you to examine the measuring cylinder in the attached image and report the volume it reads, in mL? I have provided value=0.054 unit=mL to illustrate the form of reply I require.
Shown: value=150 unit=mL
